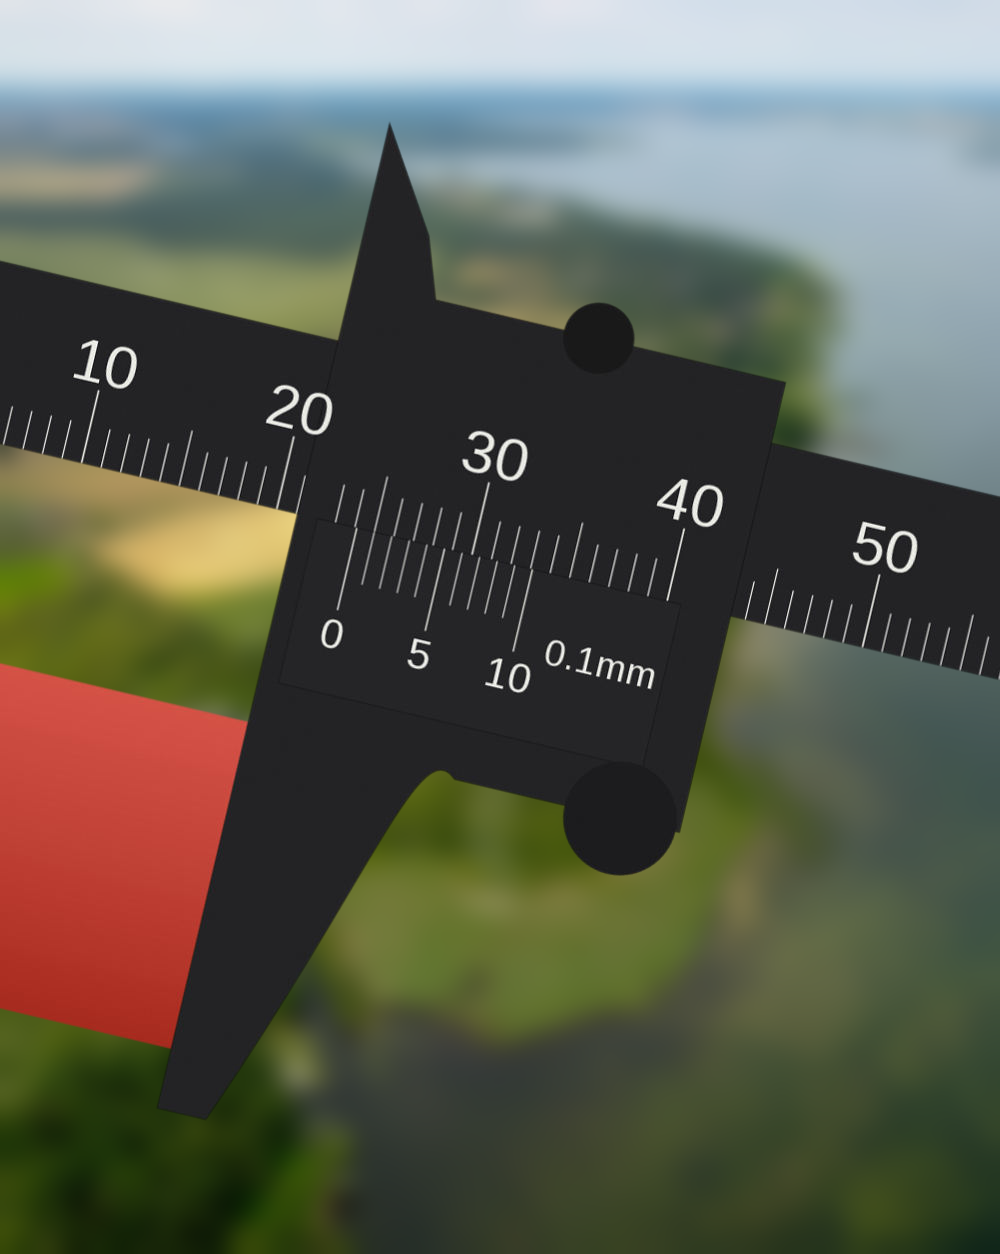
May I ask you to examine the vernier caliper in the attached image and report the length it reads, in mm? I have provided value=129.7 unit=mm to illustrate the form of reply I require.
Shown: value=24.1 unit=mm
